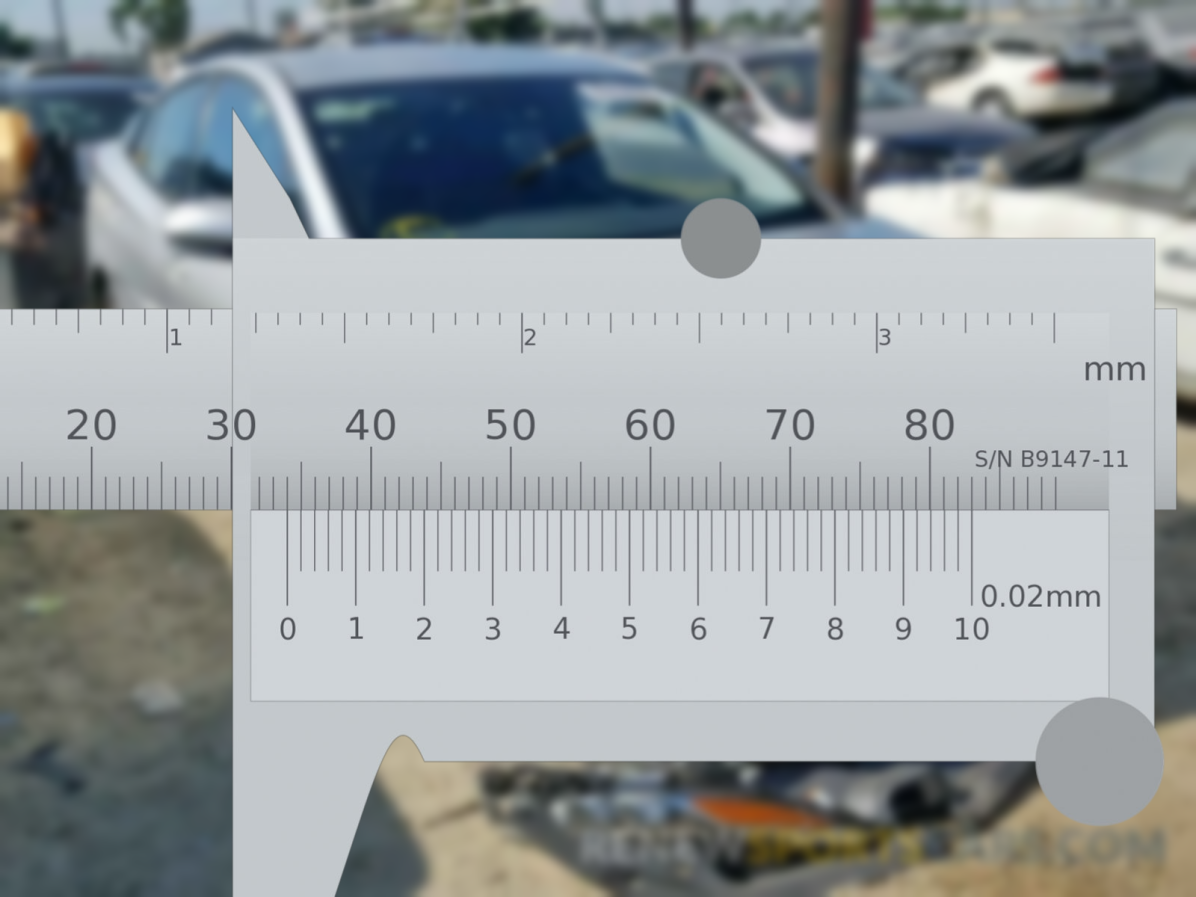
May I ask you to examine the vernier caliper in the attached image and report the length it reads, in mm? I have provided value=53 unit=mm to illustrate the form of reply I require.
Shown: value=34.0 unit=mm
